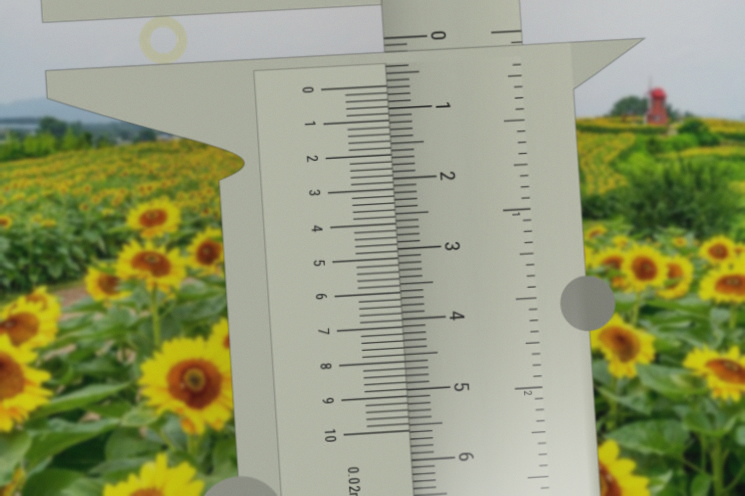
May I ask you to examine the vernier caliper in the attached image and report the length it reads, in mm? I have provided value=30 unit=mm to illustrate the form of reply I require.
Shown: value=6.8 unit=mm
